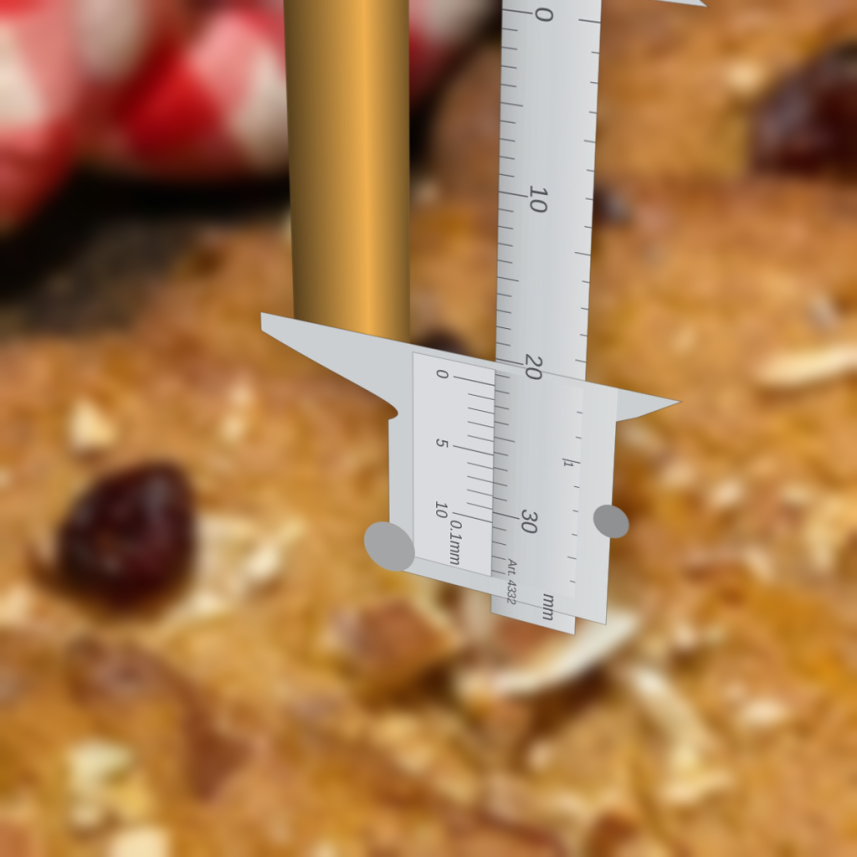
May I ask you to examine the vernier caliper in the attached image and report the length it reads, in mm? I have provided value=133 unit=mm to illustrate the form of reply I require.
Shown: value=21.7 unit=mm
